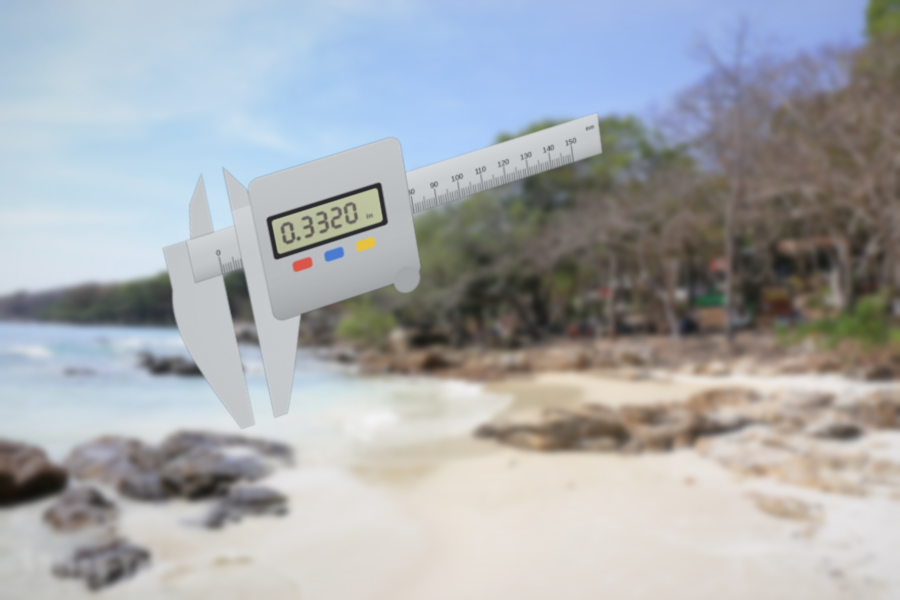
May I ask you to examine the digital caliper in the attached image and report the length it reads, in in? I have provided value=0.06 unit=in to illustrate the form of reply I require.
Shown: value=0.3320 unit=in
